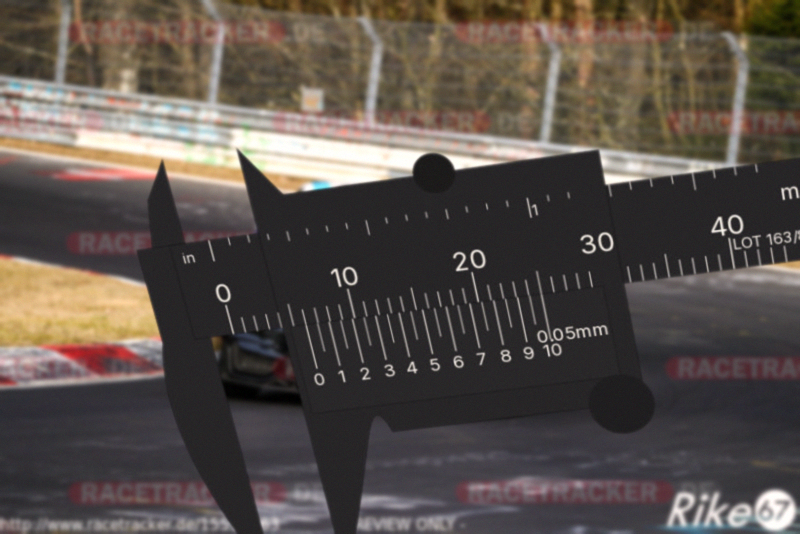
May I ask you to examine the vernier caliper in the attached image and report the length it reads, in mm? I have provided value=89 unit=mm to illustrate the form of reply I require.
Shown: value=6.0 unit=mm
